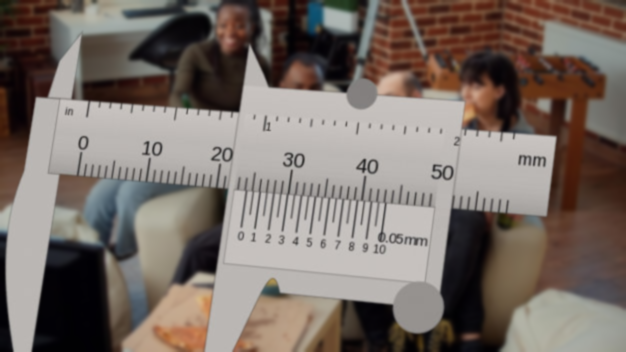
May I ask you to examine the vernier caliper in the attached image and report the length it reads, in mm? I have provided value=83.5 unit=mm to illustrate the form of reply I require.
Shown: value=24.2 unit=mm
